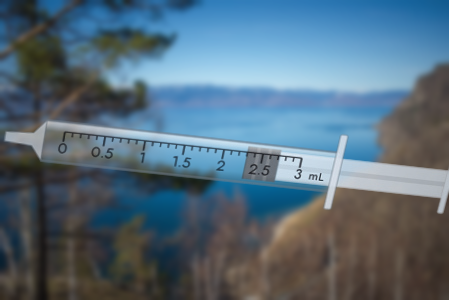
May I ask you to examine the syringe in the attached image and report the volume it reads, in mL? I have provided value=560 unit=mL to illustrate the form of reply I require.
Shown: value=2.3 unit=mL
